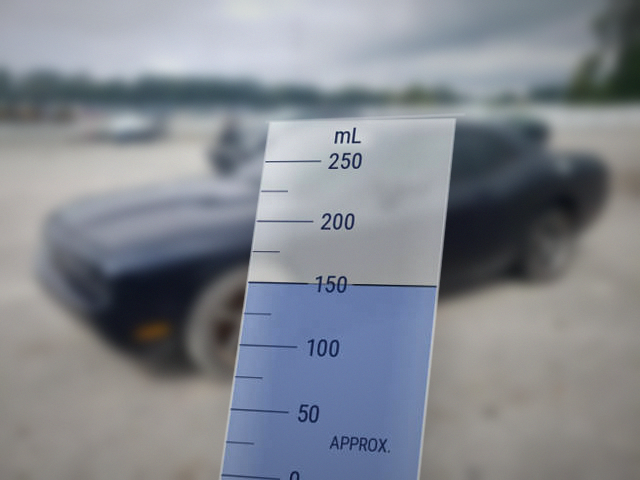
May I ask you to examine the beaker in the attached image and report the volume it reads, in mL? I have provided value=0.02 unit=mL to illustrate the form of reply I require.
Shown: value=150 unit=mL
